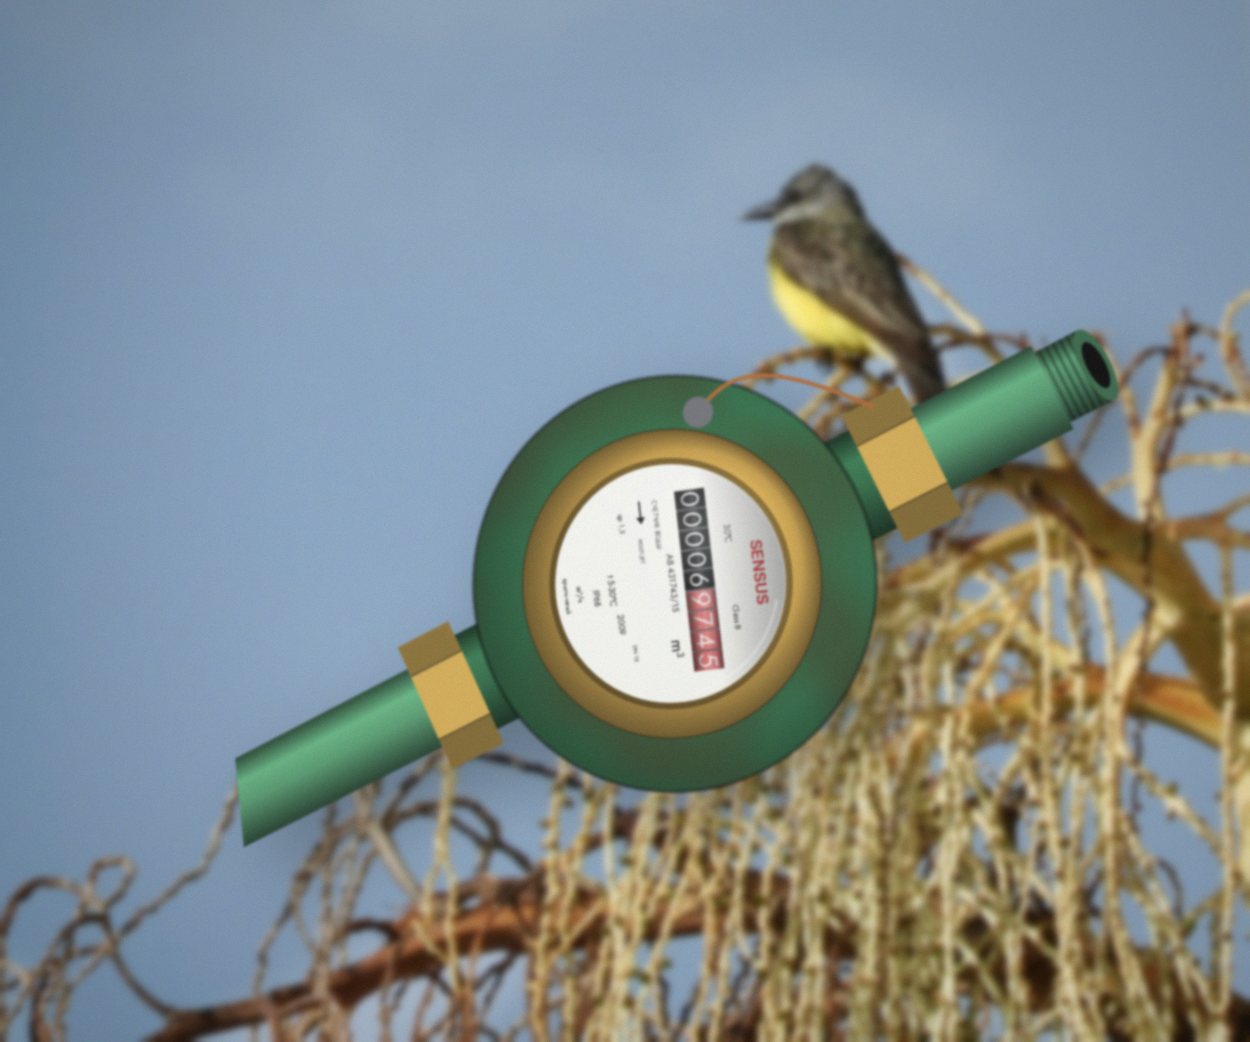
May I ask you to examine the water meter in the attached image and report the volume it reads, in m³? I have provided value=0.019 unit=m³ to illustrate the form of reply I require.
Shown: value=6.9745 unit=m³
